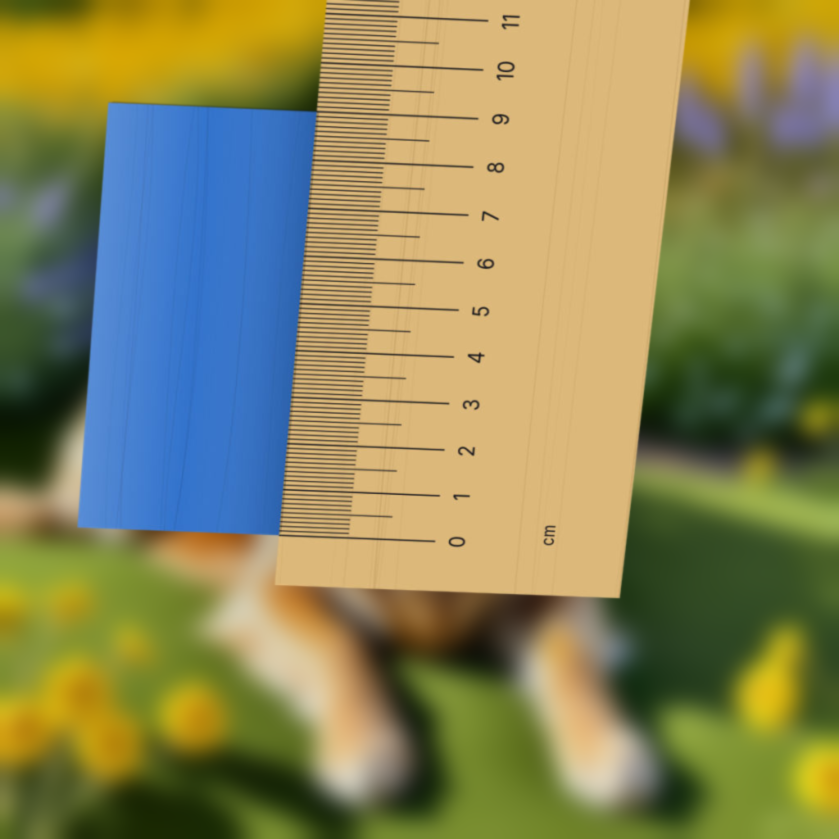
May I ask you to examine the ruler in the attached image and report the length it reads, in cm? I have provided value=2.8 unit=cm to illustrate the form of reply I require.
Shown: value=9 unit=cm
